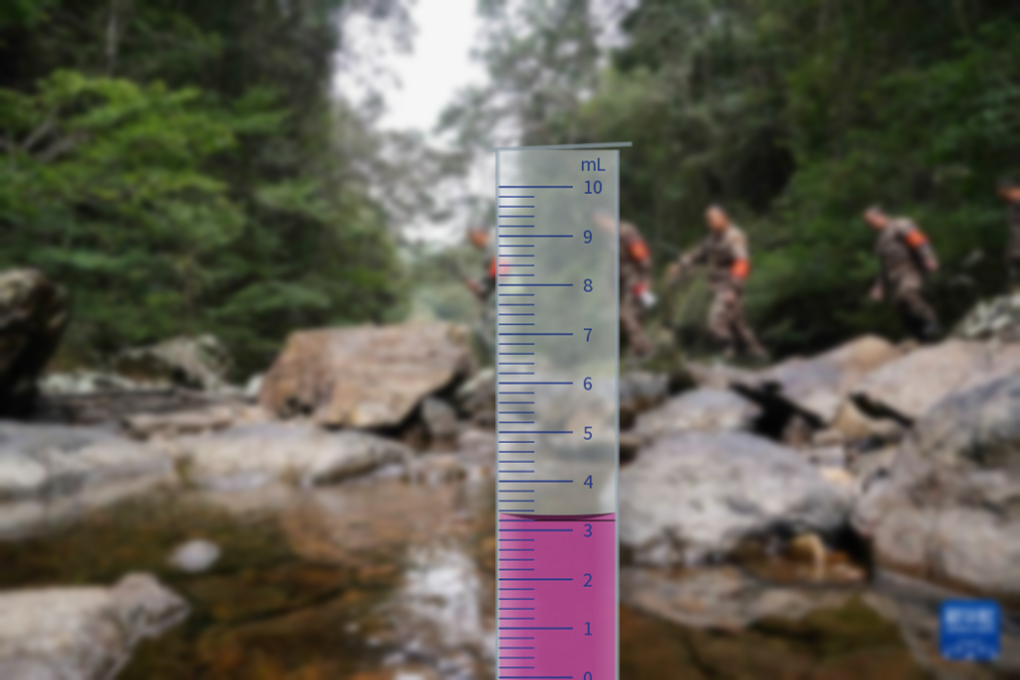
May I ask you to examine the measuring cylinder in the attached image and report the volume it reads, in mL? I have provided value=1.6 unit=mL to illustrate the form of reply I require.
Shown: value=3.2 unit=mL
